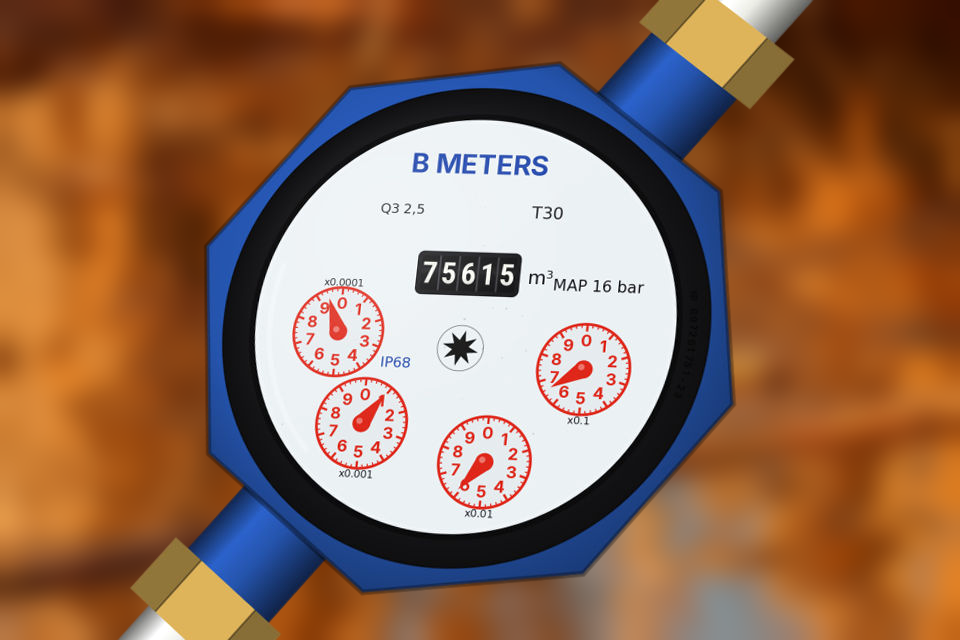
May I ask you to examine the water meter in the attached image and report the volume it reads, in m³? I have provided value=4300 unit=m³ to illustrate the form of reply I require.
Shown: value=75615.6609 unit=m³
